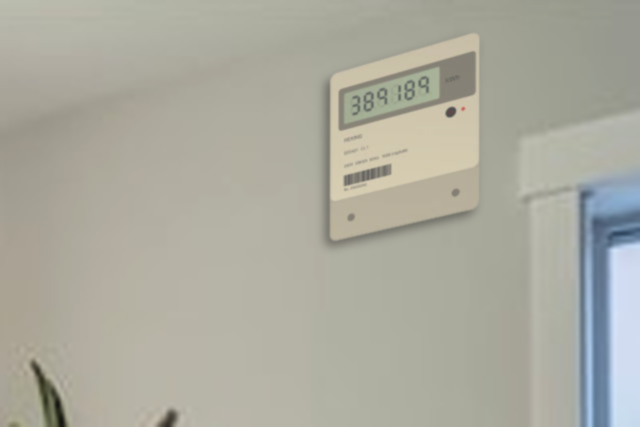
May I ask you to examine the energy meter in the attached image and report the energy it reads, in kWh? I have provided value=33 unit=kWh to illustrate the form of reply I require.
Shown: value=389189 unit=kWh
